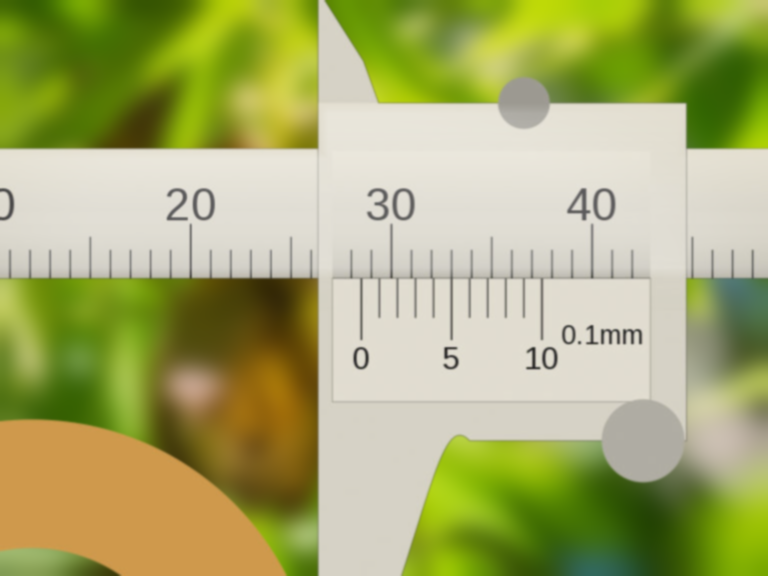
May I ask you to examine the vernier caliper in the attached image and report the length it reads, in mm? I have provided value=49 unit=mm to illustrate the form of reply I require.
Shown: value=28.5 unit=mm
